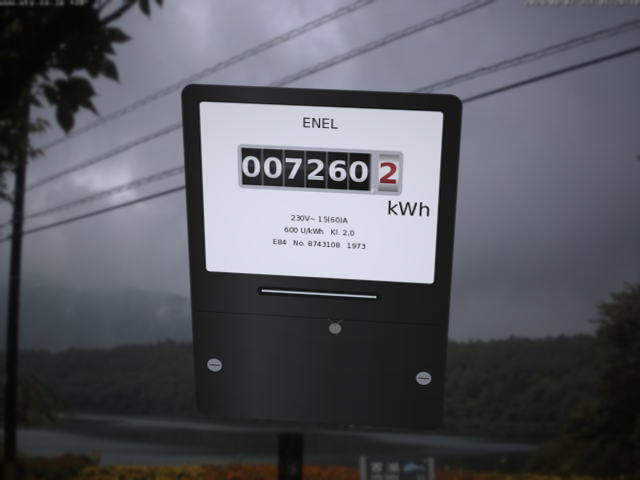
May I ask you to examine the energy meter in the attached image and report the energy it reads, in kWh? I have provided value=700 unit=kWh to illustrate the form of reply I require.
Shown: value=7260.2 unit=kWh
